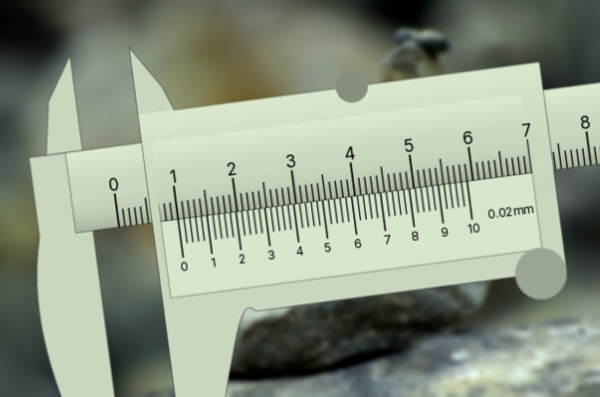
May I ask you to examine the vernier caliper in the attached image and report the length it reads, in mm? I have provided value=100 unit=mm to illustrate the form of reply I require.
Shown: value=10.0 unit=mm
